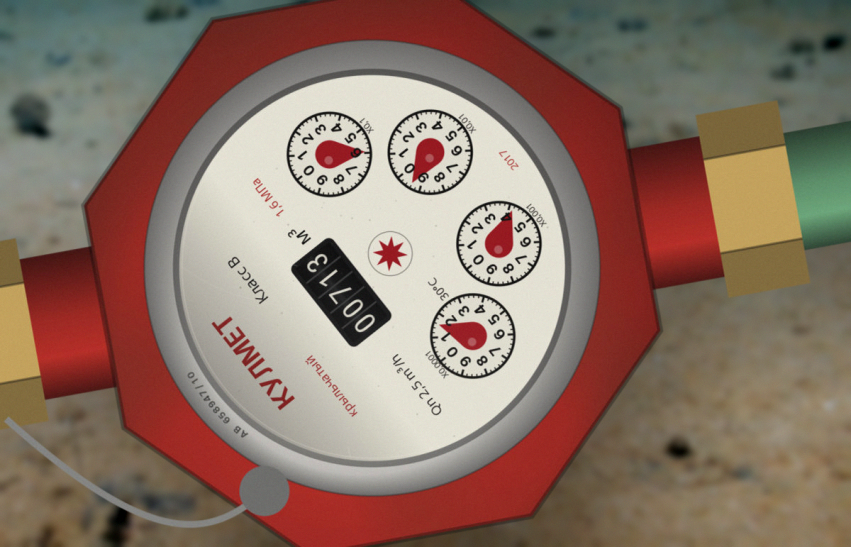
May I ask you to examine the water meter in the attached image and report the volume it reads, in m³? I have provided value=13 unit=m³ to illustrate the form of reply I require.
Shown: value=713.5941 unit=m³
